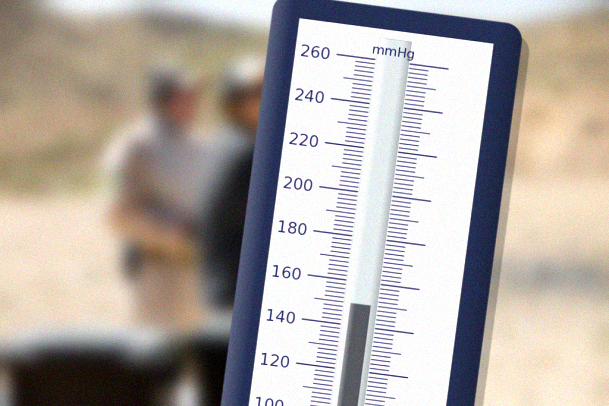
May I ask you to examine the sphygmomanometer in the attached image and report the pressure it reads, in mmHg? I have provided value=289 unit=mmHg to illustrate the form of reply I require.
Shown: value=150 unit=mmHg
